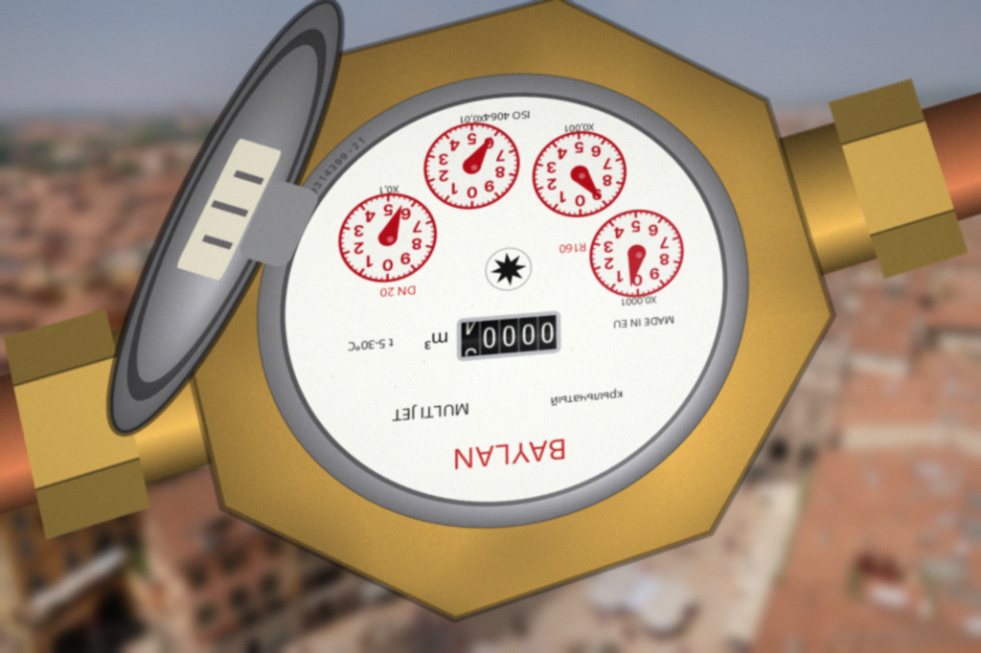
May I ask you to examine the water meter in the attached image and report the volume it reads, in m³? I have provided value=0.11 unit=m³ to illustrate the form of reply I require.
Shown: value=3.5590 unit=m³
